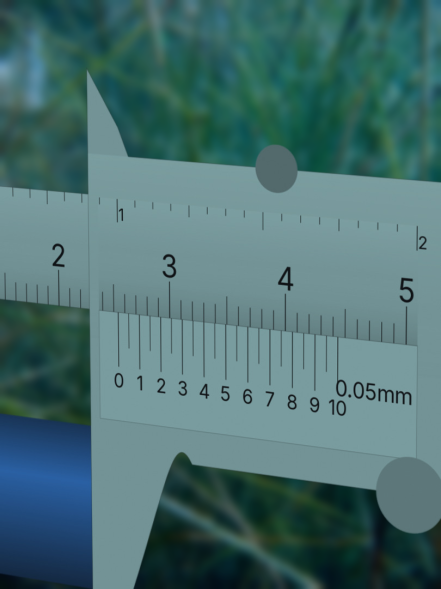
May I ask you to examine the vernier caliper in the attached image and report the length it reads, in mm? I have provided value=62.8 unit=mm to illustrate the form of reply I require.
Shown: value=25.4 unit=mm
